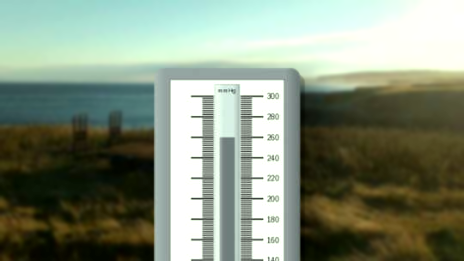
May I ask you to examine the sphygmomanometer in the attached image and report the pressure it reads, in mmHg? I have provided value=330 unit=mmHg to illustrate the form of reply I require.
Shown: value=260 unit=mmHg
